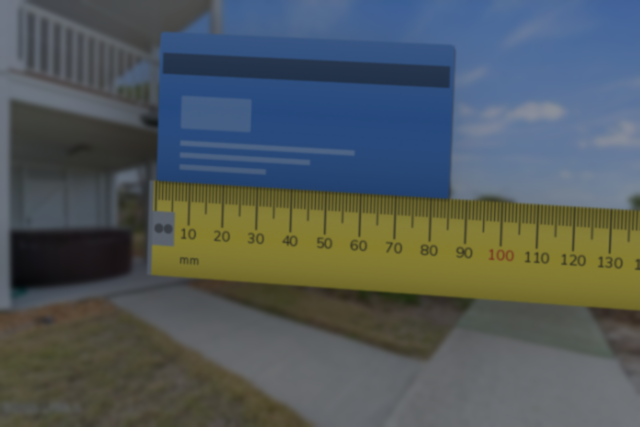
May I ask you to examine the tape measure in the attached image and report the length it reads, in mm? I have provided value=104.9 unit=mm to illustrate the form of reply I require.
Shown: value=85 unit=mm
